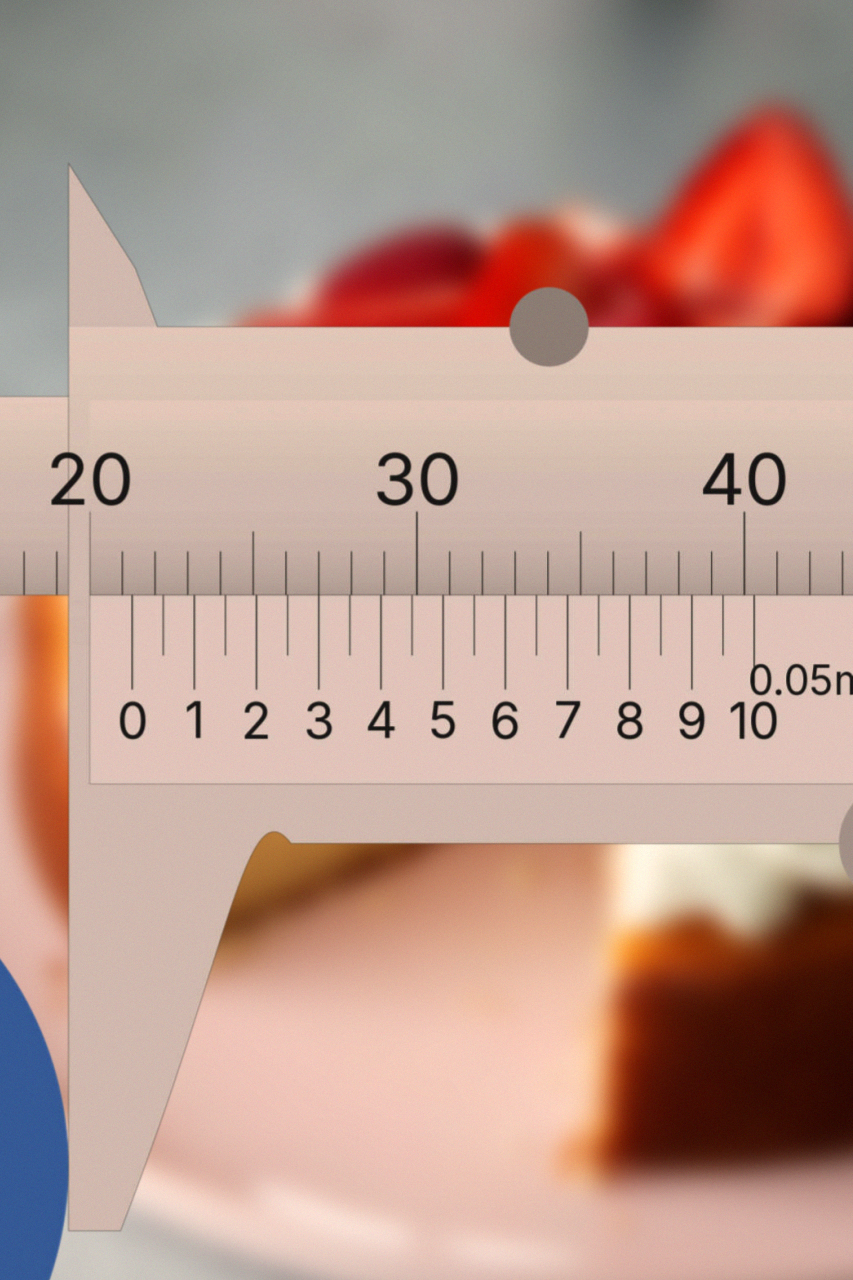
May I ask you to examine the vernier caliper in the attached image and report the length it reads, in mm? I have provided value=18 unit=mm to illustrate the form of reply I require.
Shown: value=21.30 unit=mm
